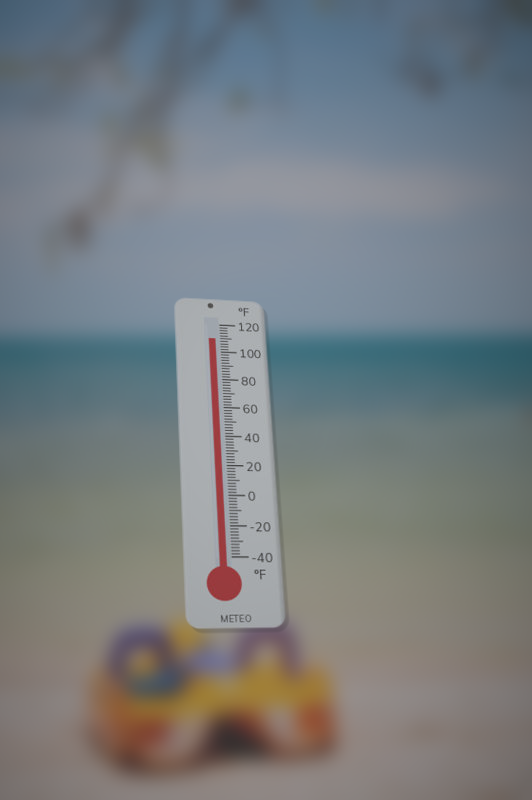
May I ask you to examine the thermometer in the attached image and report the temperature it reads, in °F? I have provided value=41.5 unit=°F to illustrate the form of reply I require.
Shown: value=110 unit=°F
